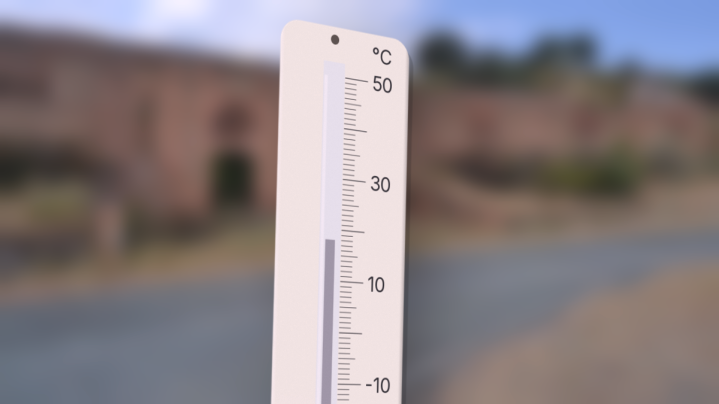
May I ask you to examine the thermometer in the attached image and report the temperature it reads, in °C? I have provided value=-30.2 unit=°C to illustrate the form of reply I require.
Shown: value=18 unit=°C
